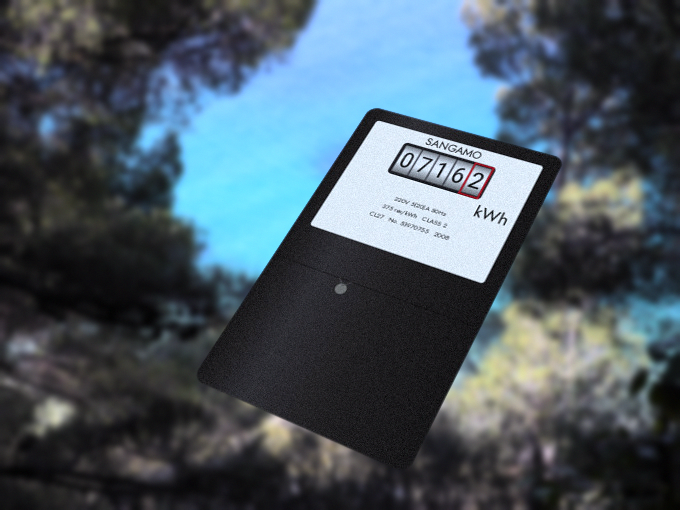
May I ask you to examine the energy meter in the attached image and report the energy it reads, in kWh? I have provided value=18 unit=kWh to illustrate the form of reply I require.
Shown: value=716.2 unit=kWh
